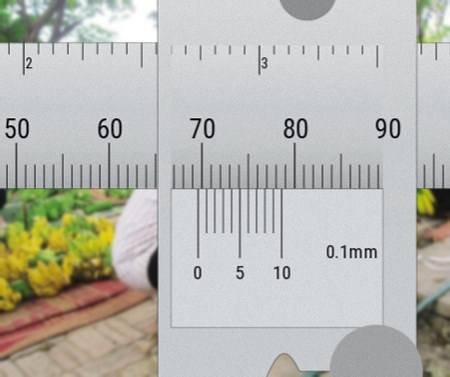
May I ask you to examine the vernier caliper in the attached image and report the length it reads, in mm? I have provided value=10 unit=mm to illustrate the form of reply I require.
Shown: value=69.6 unit=mm
